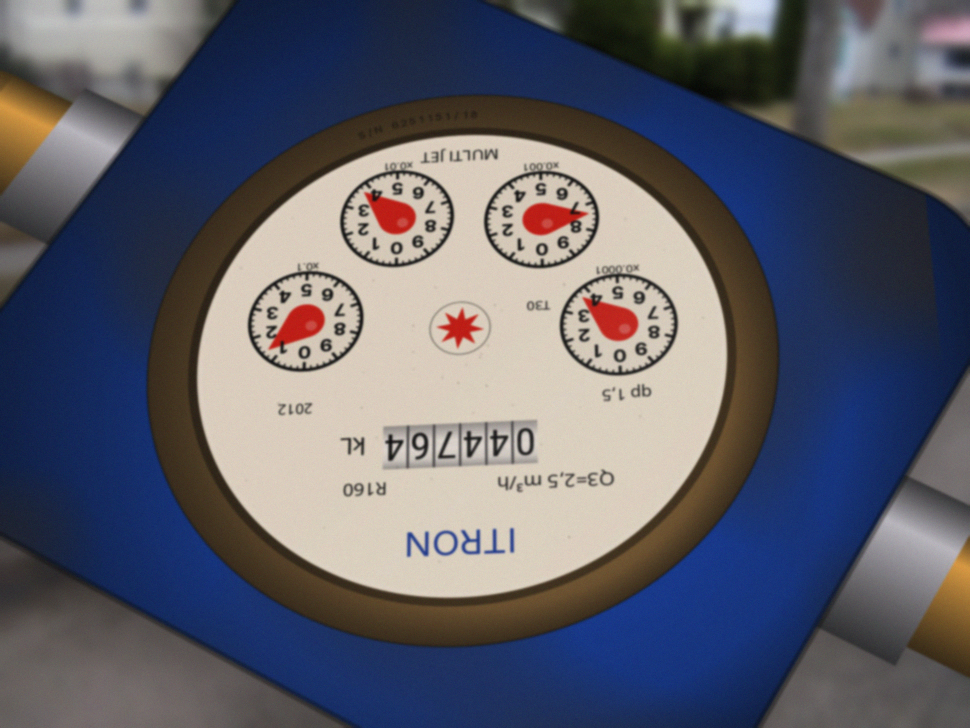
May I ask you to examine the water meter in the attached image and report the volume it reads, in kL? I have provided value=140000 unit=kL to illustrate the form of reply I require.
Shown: value=44764.1373 unit=kL
